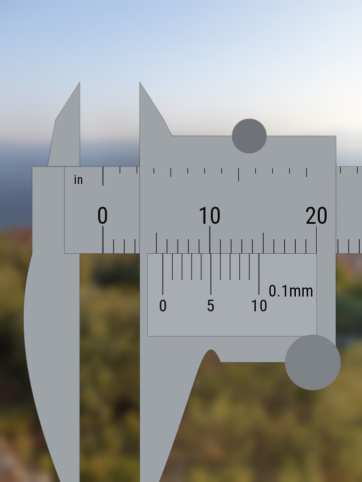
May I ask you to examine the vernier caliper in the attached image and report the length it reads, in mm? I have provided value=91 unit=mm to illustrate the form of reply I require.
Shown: value=5.6 unit=mm
